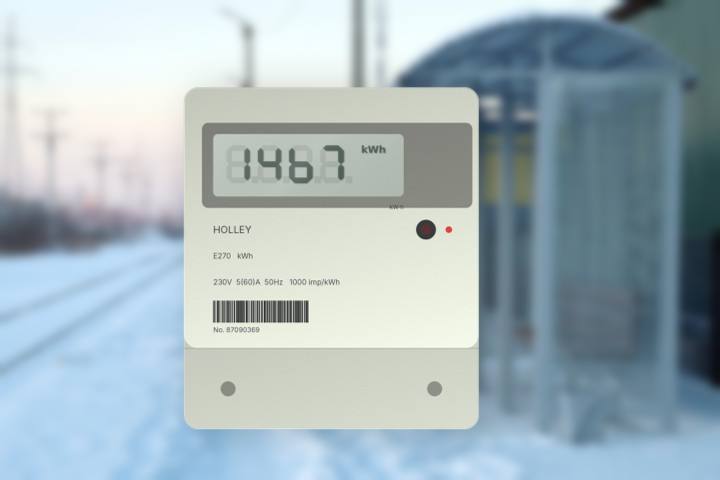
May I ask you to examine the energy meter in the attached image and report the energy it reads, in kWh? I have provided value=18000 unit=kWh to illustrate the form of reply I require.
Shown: value=1467 unit=kWh
